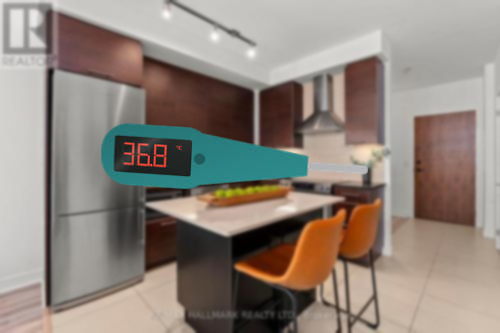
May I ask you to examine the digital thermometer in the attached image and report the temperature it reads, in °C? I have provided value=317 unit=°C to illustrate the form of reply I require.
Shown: value=36.8 unit=°C
